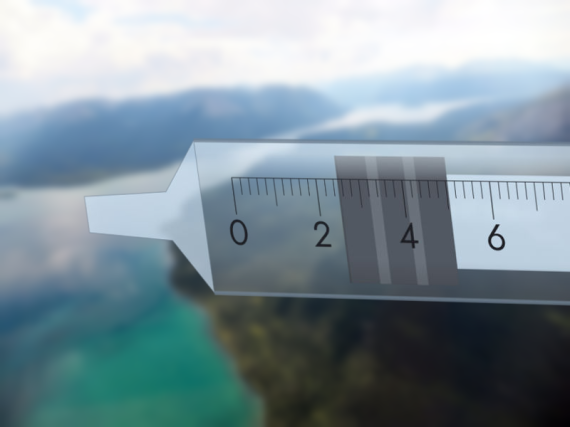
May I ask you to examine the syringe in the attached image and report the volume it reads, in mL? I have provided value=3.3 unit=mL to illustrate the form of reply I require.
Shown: value=2.5 unit=mL
